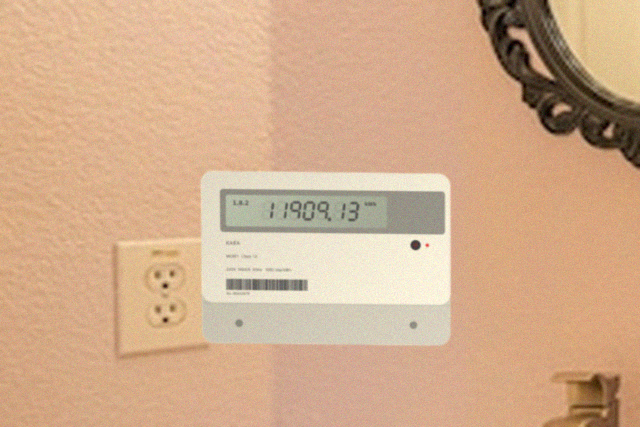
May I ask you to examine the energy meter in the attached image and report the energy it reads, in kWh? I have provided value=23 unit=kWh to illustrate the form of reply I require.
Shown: value=11909.13 unit=kWh
